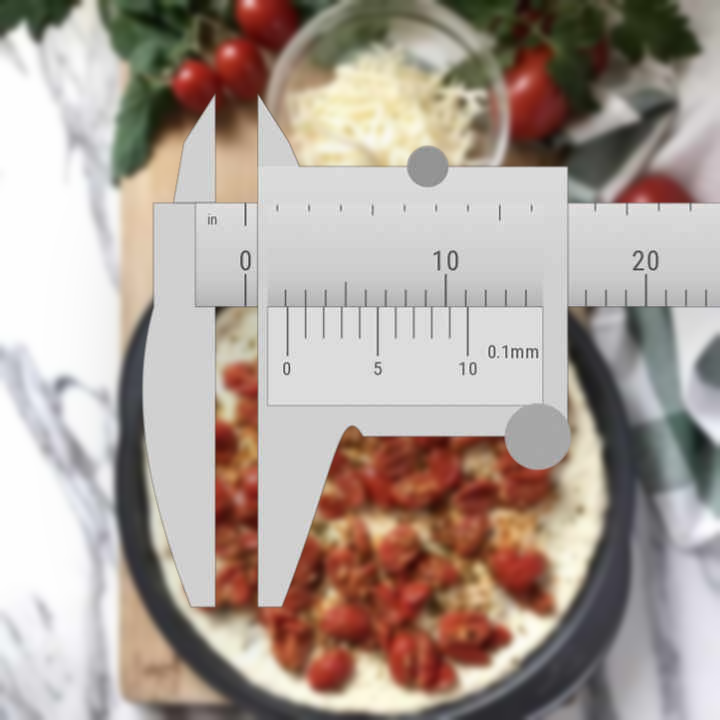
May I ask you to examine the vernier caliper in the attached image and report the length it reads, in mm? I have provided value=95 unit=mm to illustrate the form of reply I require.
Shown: value=2.1 unit=mm
